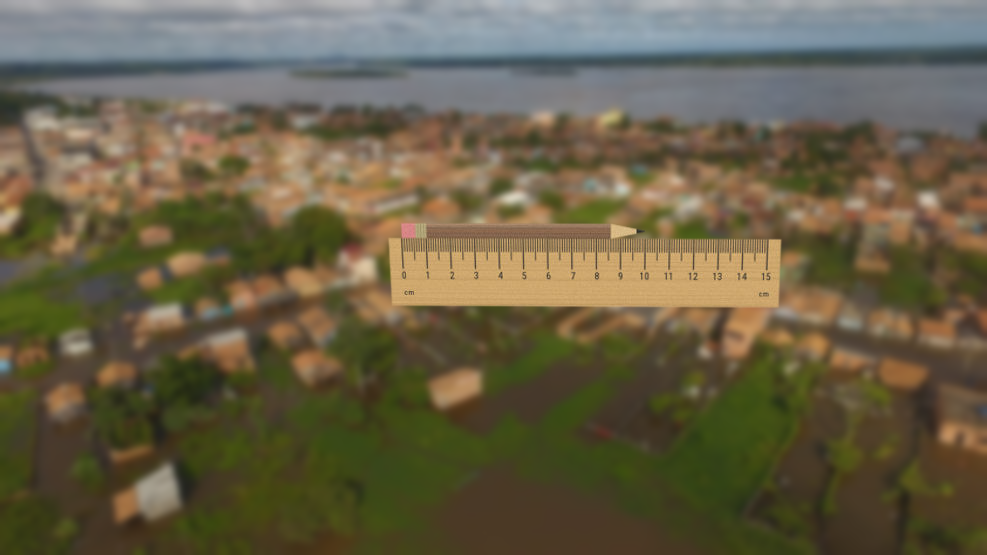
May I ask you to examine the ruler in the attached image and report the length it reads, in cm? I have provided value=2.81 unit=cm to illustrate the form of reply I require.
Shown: value=10 unit=cm
